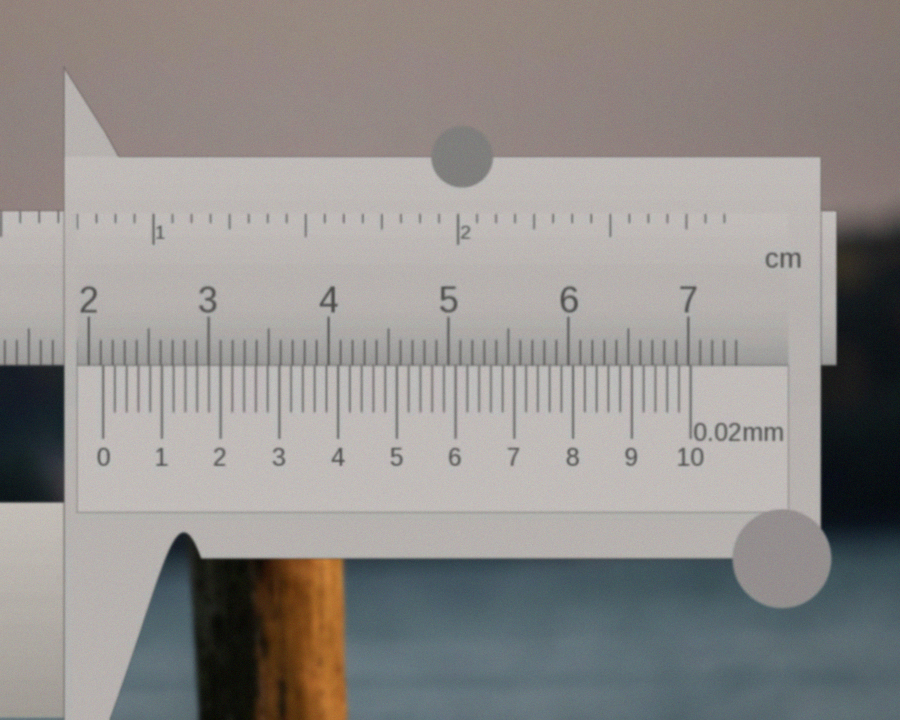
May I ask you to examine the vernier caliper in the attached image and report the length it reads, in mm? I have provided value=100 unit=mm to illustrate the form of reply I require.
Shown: value=21.2 unit=mm
